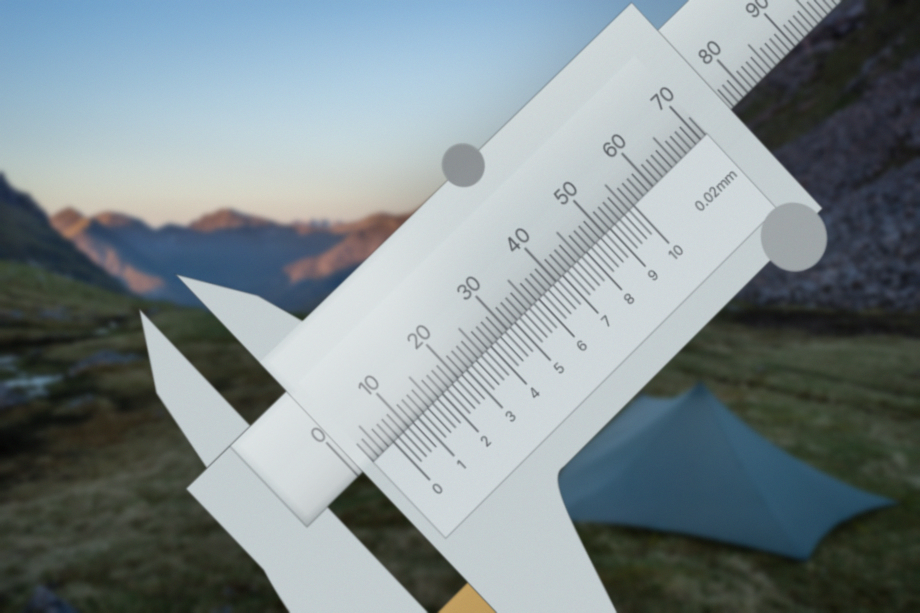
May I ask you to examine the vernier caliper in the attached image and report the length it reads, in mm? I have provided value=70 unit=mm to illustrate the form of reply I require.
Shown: value=7.0 unit=mm
